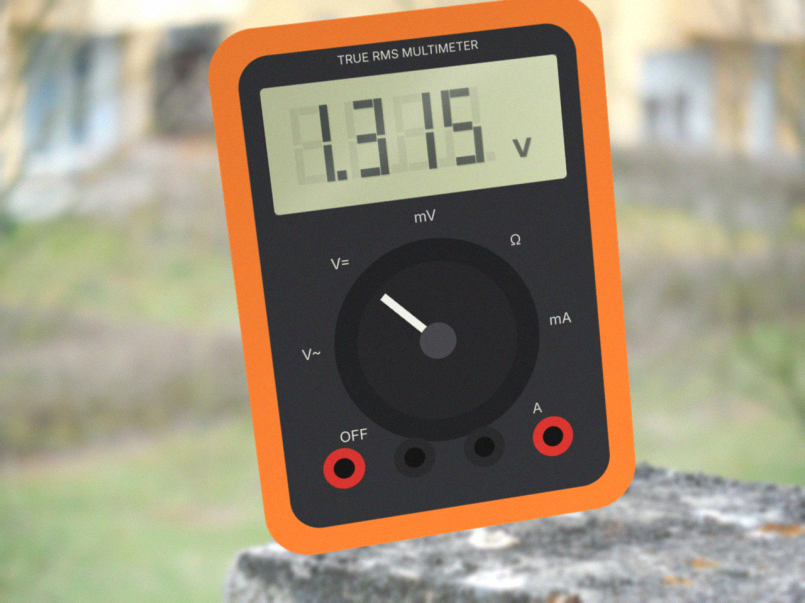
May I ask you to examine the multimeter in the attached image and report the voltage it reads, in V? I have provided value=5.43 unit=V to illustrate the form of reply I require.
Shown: value=1.315 unit=V
